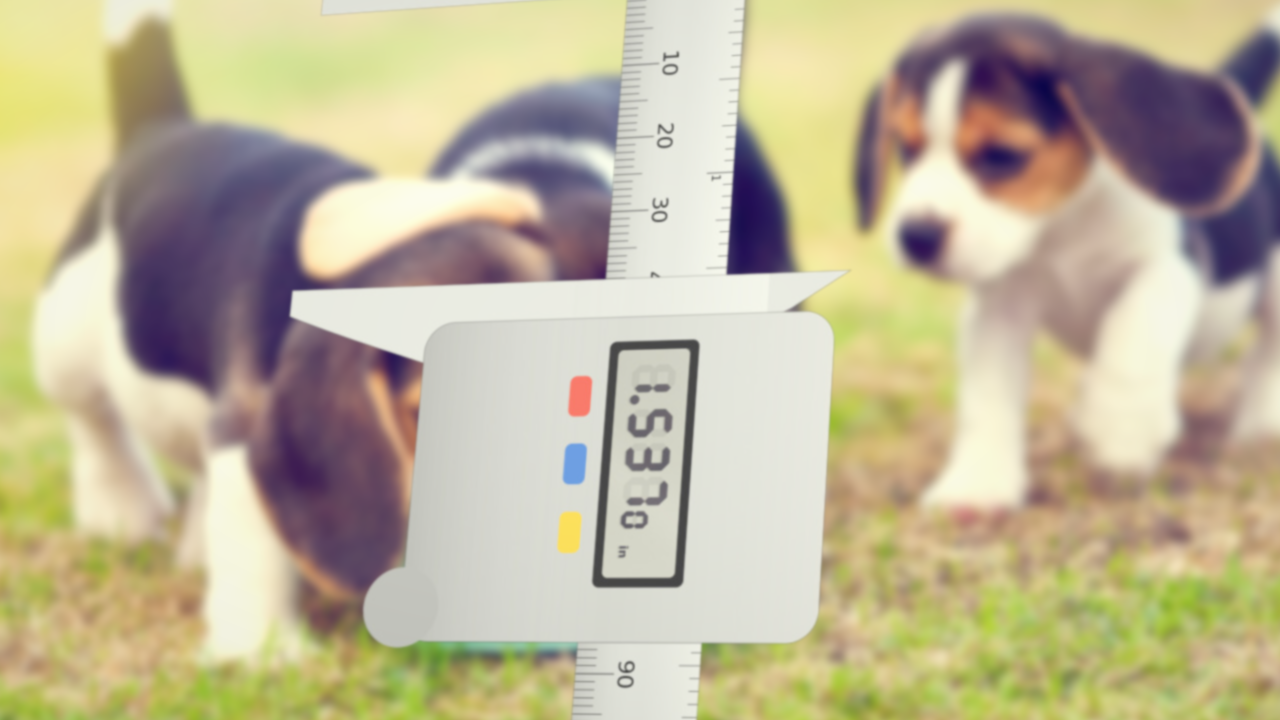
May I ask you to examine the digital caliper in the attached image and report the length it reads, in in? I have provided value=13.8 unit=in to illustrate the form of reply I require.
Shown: value=1.5370 unit=in
